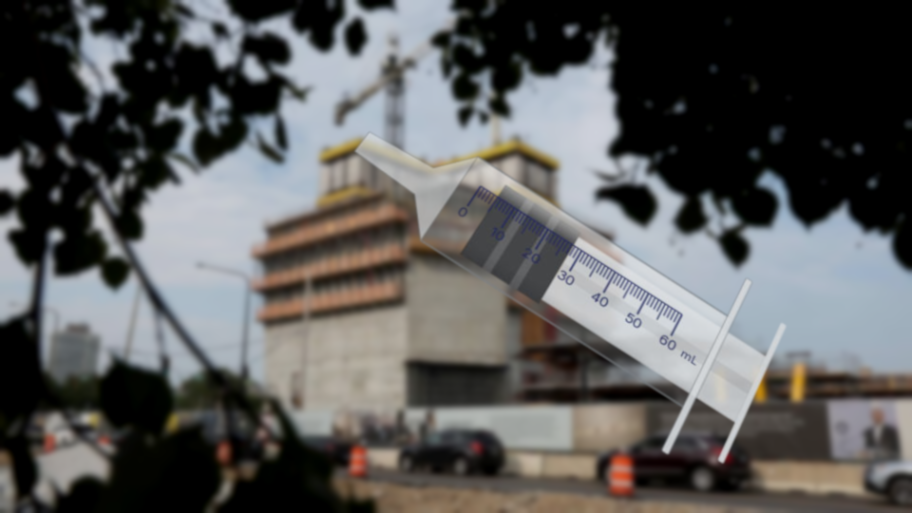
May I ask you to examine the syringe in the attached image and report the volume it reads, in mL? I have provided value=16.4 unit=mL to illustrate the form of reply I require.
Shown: value=5 unit=mL
